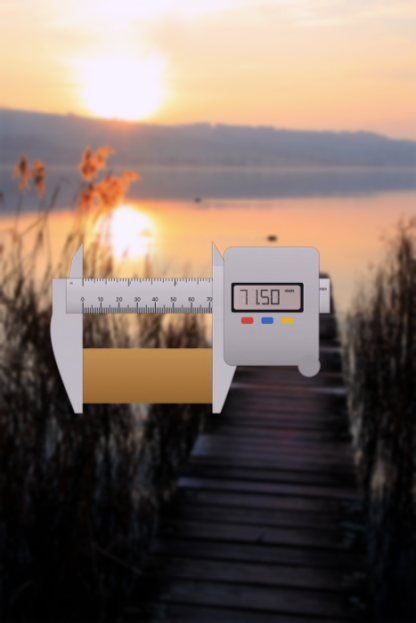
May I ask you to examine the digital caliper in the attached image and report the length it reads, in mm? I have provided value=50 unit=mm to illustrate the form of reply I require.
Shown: value=71.50 unit=mm
